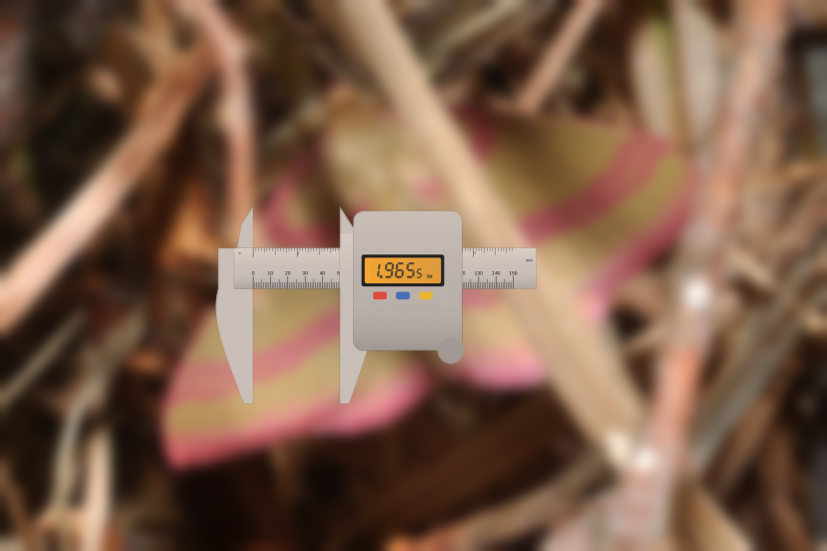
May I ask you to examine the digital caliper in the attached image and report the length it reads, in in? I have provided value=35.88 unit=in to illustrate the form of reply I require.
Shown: value=1.9655 unit=in
